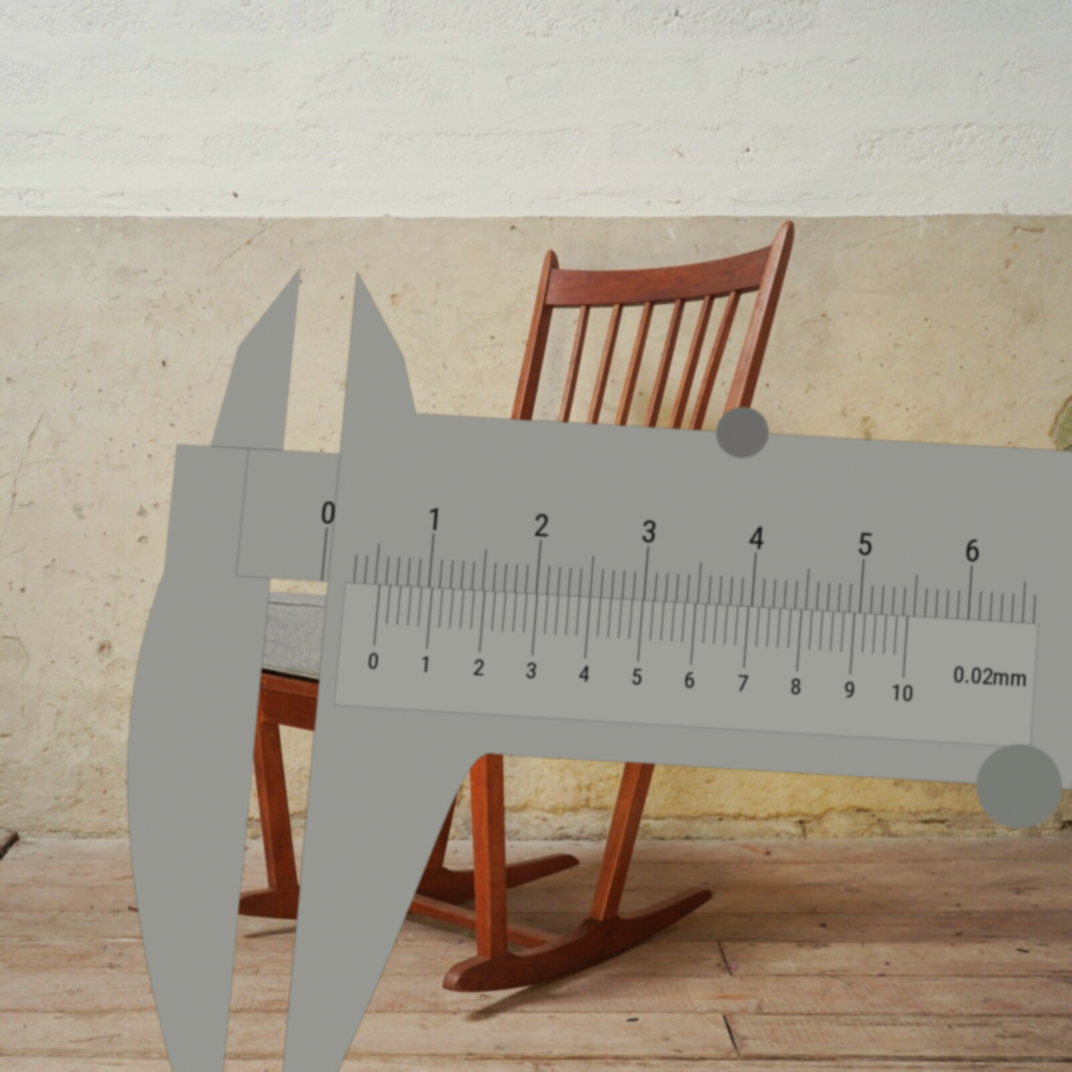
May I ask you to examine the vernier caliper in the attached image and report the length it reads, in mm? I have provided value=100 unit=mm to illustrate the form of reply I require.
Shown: value=5.4 unit=mm
